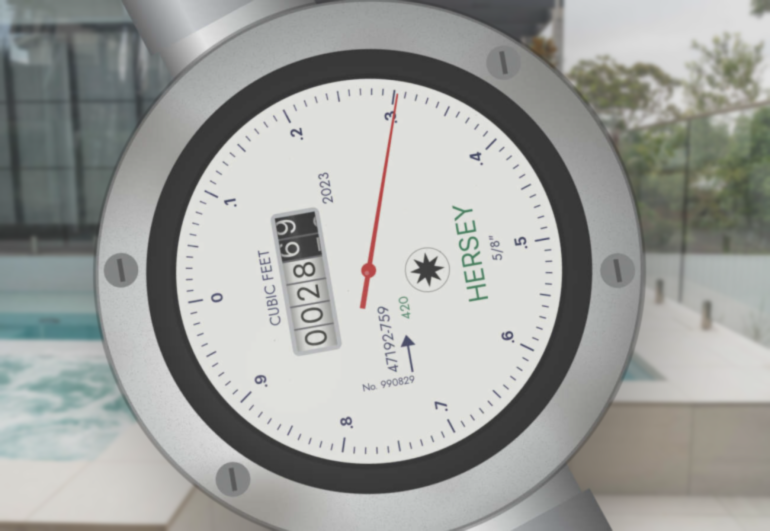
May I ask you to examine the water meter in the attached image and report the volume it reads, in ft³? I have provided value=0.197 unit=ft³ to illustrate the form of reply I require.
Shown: value=2869.30 unit=ft³
